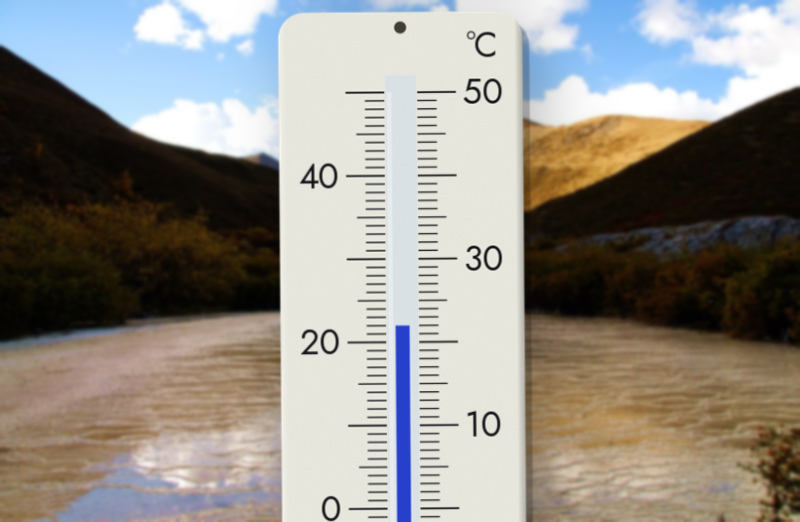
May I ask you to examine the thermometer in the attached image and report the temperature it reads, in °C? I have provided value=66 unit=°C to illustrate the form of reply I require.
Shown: value=22 unit=°C
